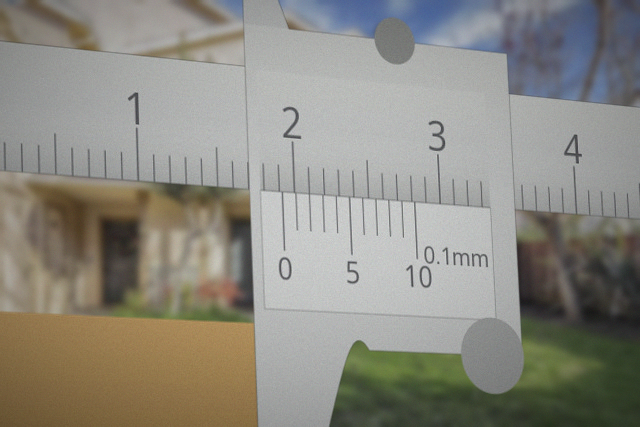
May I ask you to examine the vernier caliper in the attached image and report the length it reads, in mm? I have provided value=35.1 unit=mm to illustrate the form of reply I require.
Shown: value=19.2 unit=mm
